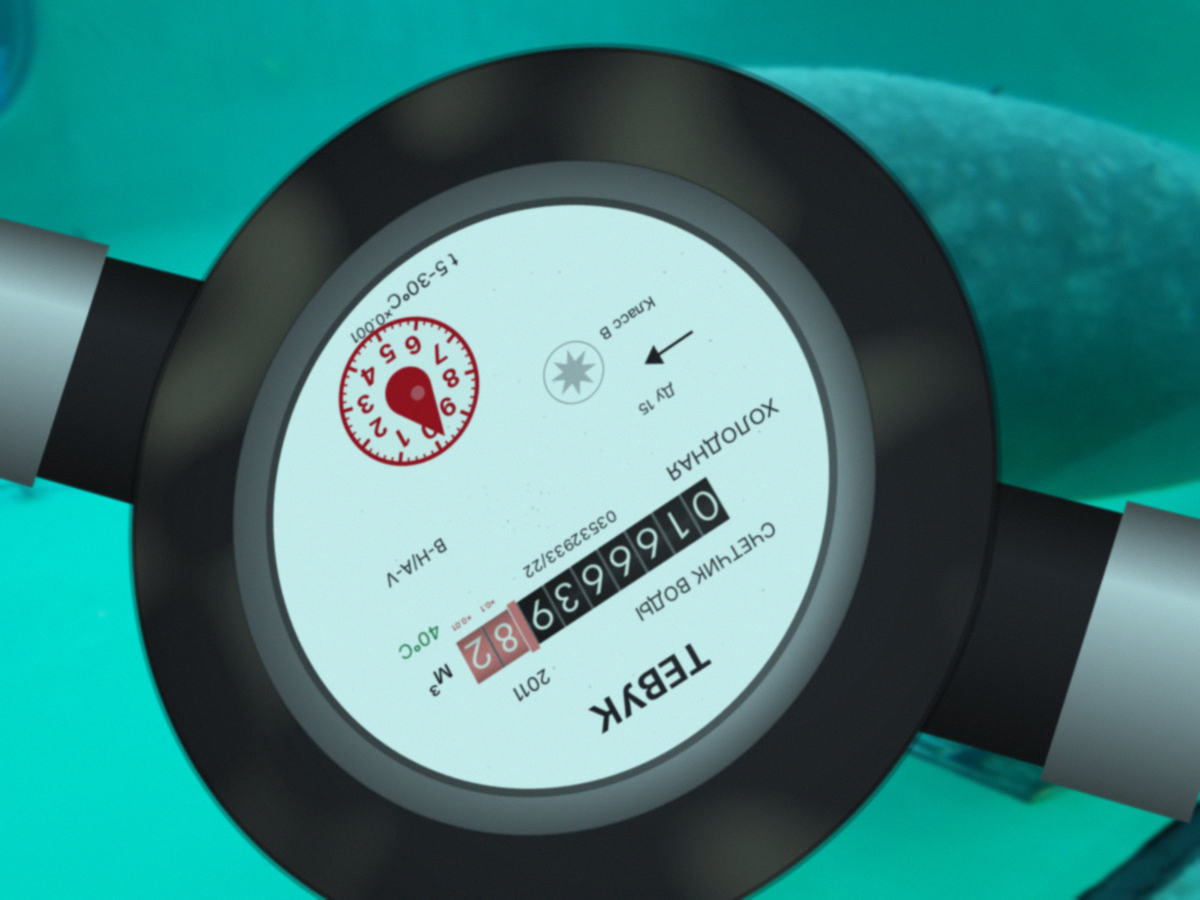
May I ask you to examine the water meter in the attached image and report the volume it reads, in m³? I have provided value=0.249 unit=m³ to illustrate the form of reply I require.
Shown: value=166639.819 unit=m³
